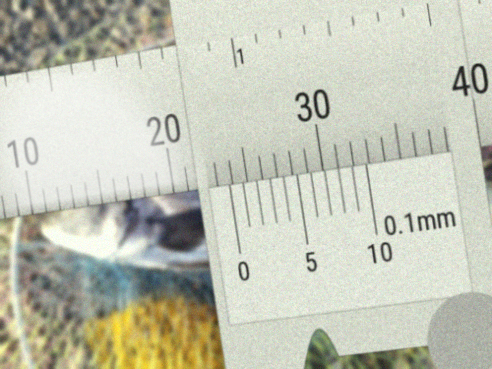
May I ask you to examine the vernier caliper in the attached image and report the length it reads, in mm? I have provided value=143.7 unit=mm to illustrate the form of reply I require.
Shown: value=23.8 unit=mm
